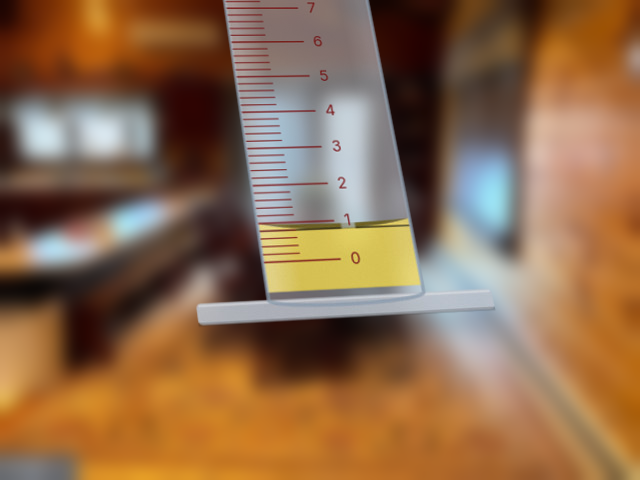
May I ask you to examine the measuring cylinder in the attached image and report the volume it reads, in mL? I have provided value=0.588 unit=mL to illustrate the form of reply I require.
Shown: value=0.8 unit=mL
